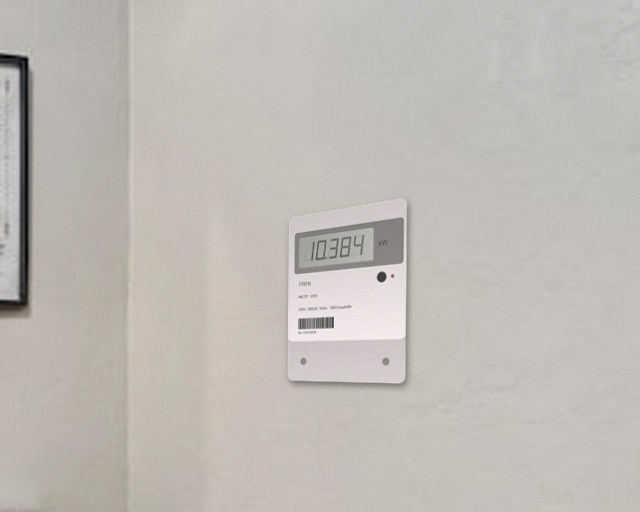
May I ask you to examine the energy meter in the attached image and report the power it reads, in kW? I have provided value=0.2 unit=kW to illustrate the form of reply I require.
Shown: value=10.384 unit=kW
